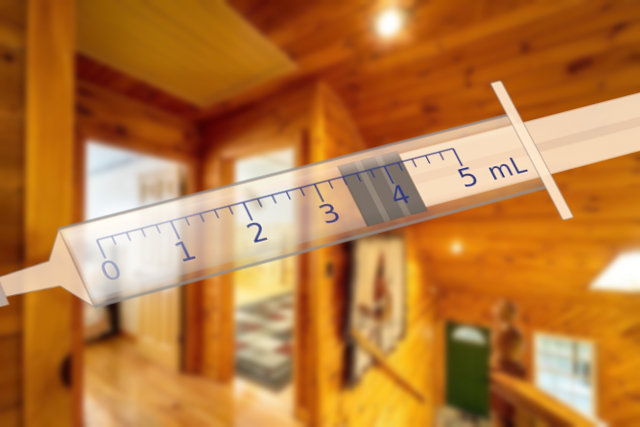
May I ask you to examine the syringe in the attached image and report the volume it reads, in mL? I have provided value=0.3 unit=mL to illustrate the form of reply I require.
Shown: value=3.4 unit=mL
